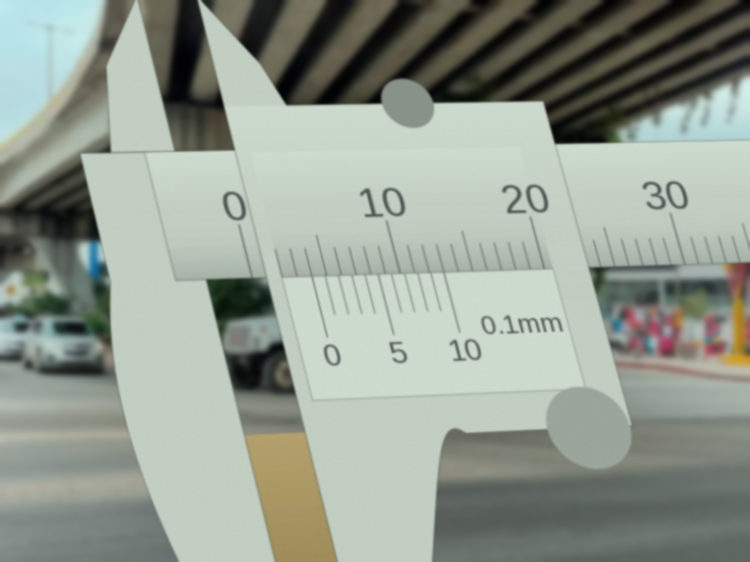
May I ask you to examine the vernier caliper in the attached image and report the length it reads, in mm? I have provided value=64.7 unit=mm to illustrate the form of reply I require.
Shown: value=4.0 unit=mm
